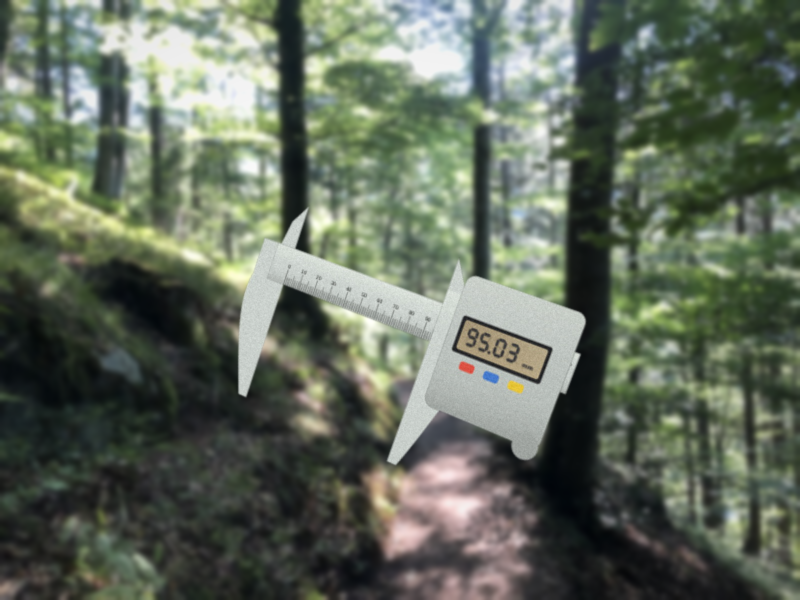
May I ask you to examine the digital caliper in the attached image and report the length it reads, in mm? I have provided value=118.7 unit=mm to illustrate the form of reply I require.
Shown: value=95.03 unit=mm
